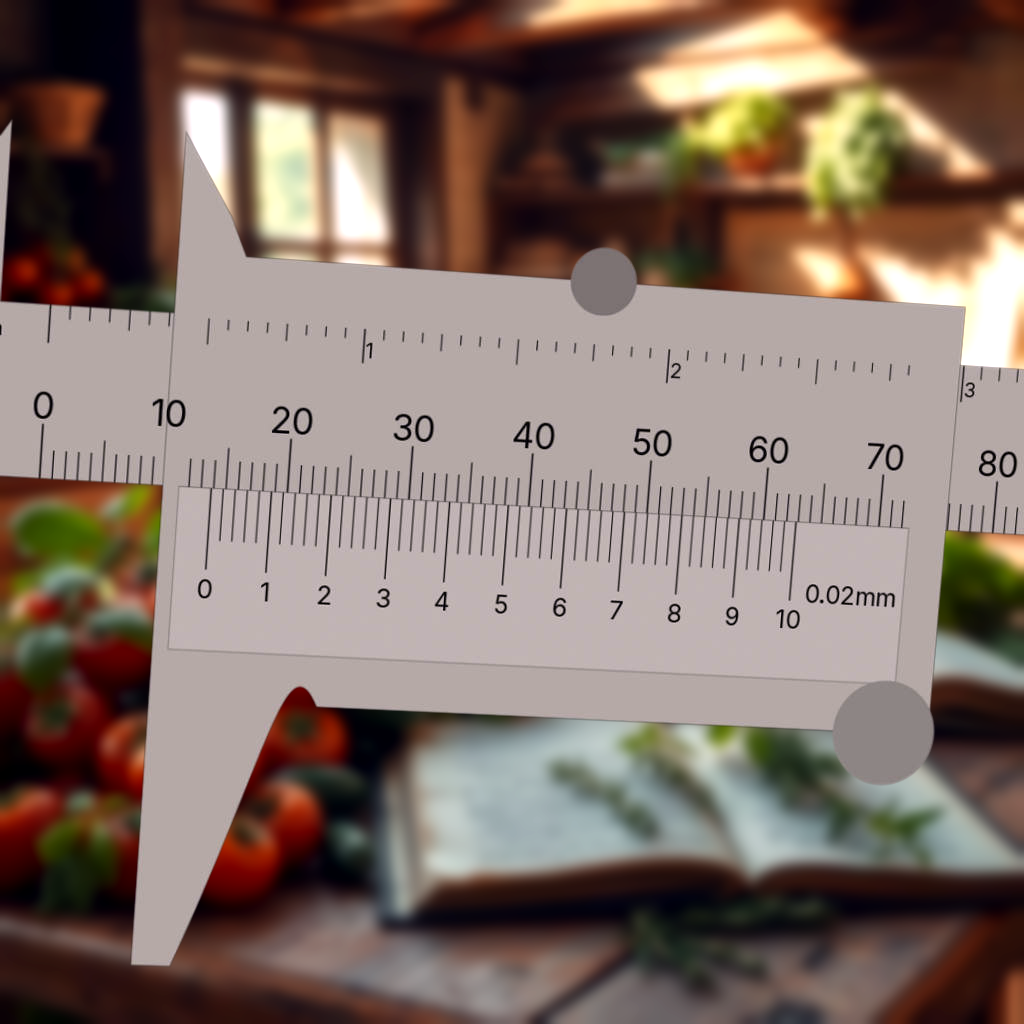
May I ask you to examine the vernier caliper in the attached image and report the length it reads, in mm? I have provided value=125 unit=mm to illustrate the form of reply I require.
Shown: value=13.8 unit=mm
